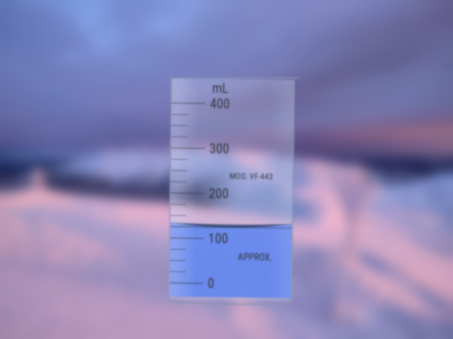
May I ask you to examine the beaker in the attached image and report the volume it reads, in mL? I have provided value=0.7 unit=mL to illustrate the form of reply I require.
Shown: value=125 unit=mL
